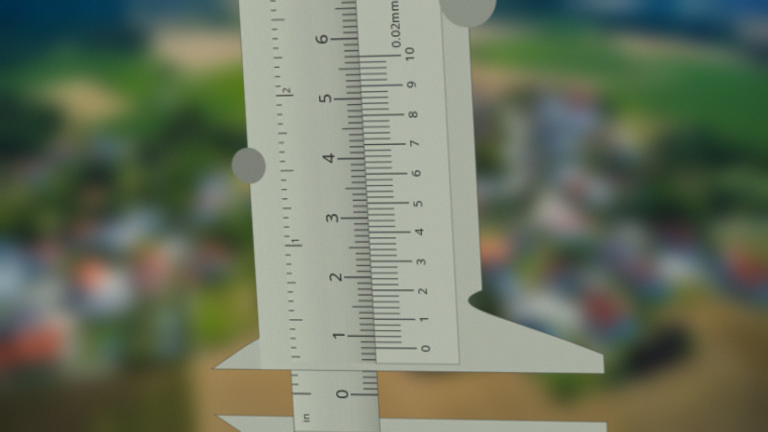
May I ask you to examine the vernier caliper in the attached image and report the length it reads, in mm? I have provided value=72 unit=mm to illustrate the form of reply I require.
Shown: value=8.0 unit=mm
